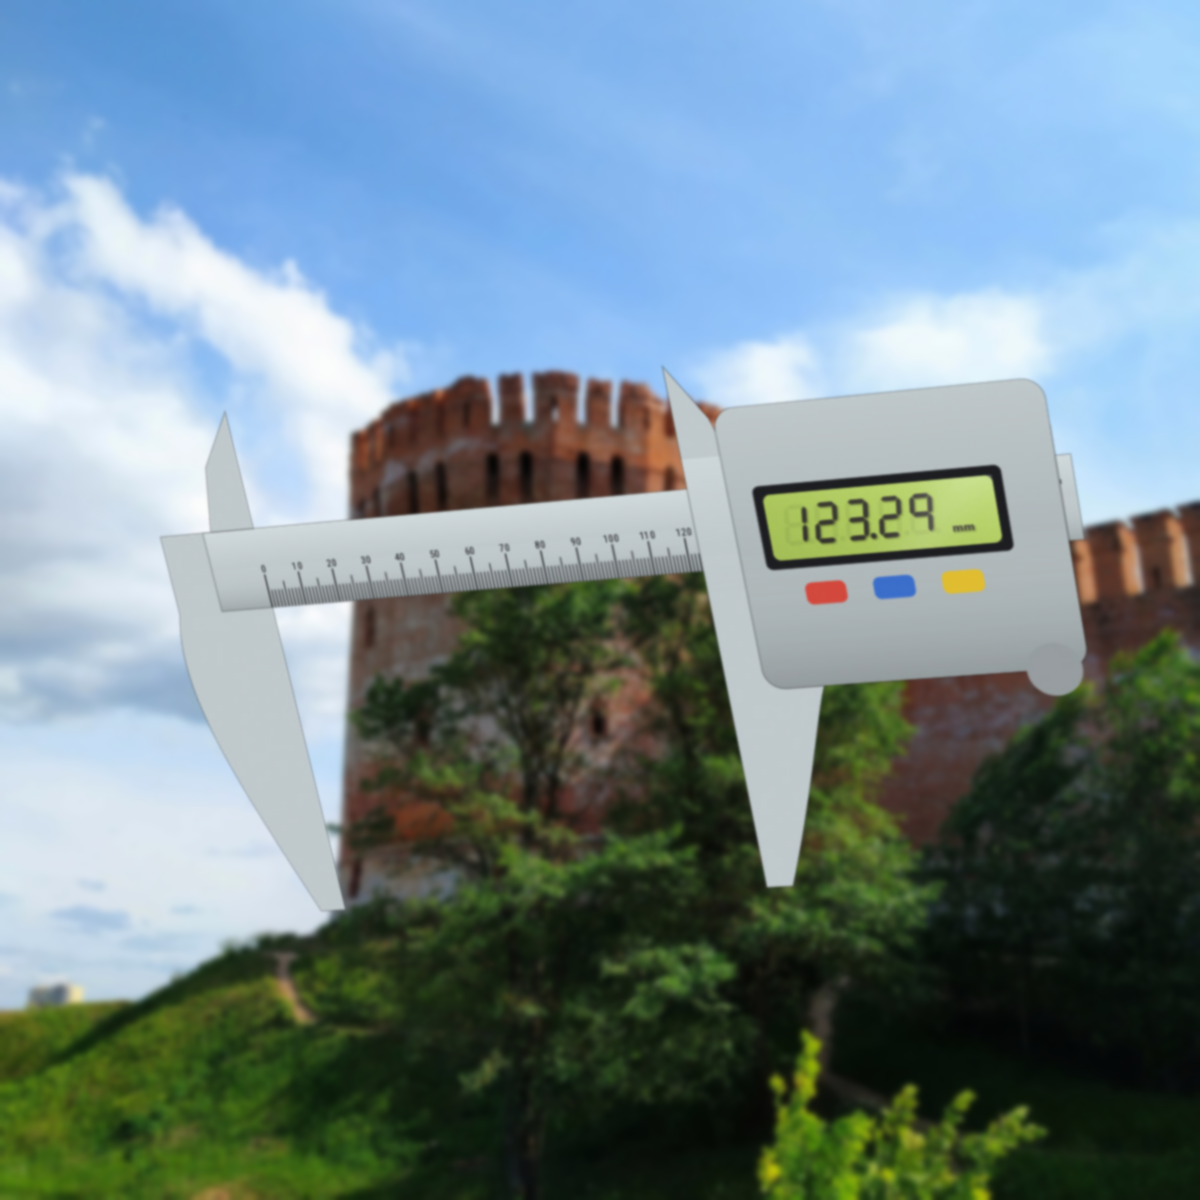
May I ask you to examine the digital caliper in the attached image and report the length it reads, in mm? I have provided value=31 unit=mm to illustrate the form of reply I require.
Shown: value=123.29 unit=mm
